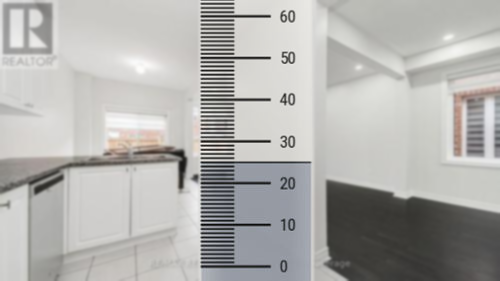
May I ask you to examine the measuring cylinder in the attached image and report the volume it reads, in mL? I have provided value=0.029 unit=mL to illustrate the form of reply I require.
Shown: value=25 unit=mL
